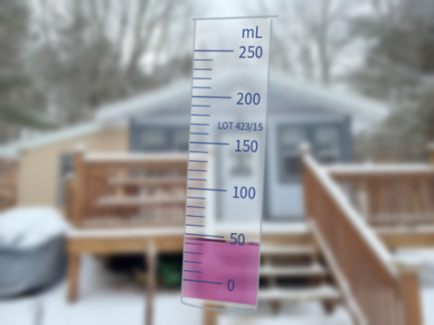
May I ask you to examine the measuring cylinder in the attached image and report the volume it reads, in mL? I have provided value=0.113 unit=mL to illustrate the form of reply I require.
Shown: value=45 unit=mL
